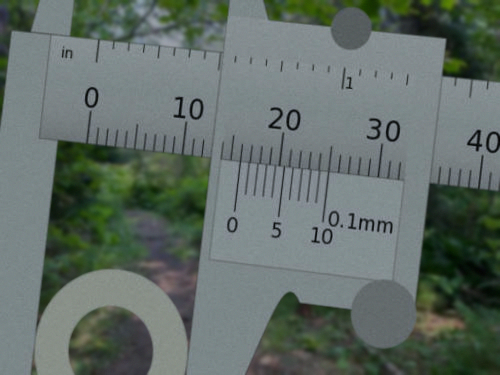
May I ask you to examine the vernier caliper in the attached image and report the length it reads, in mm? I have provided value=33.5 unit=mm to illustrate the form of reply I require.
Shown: value=16.0 unit=mm
